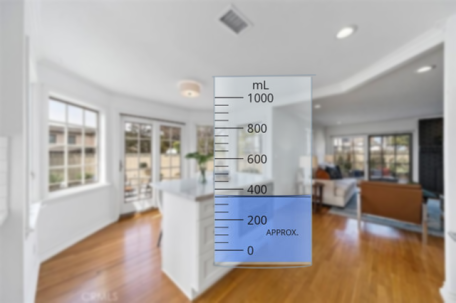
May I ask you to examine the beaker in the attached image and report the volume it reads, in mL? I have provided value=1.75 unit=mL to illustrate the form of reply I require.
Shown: value=350 unit=mL
